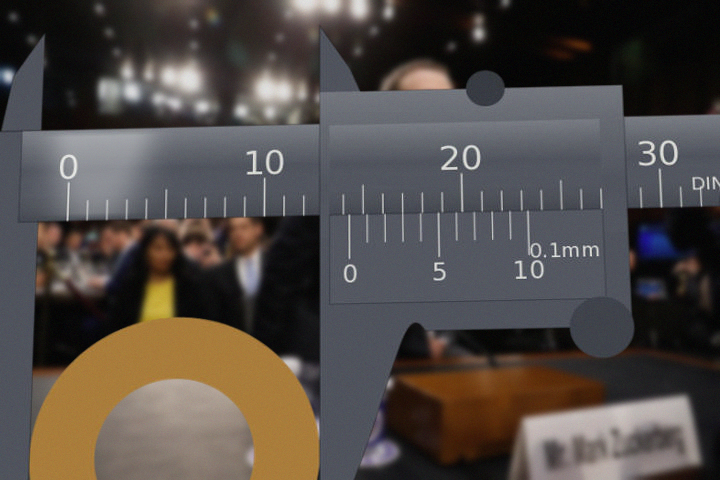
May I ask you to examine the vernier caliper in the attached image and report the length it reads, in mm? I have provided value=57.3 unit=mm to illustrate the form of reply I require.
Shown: value=14.3 unit=mm
